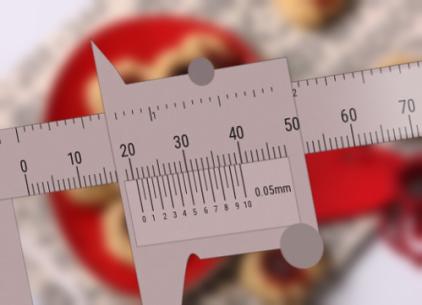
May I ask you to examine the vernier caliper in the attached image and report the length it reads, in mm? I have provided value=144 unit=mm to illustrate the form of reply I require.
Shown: value=20.6 unit=mm
